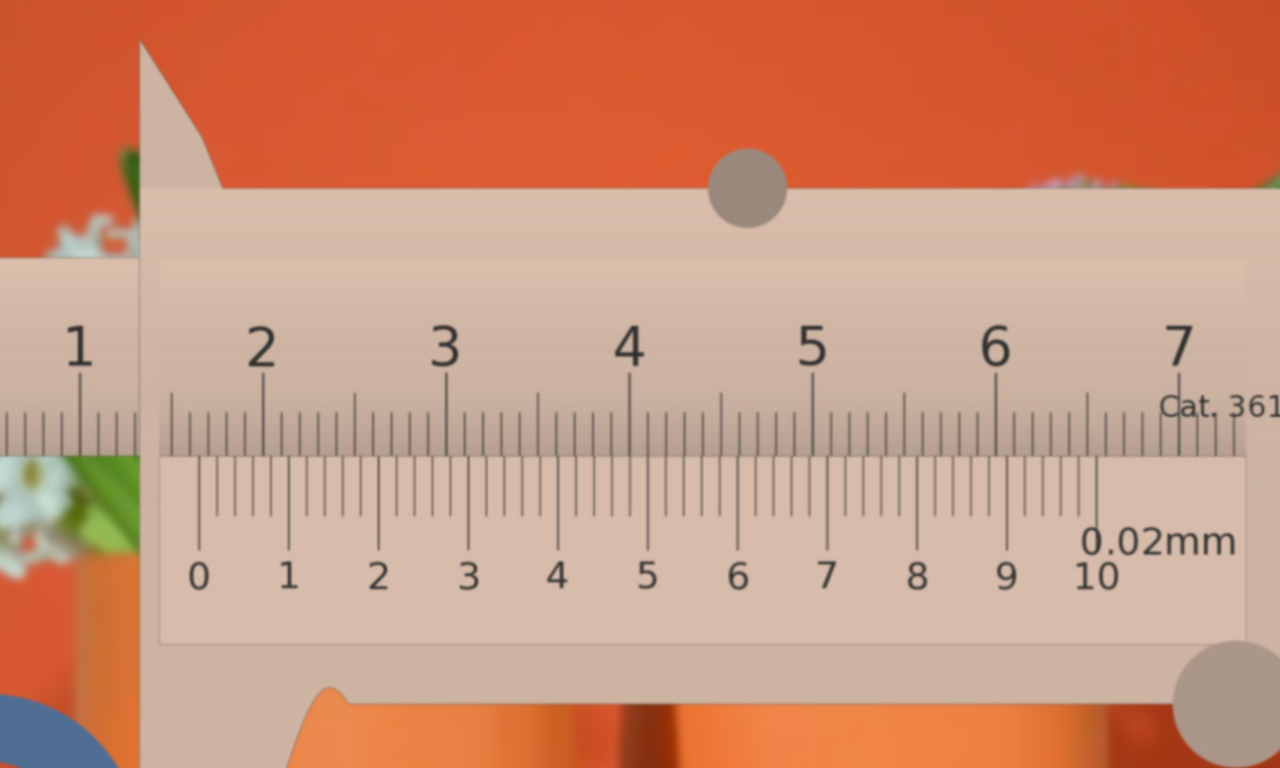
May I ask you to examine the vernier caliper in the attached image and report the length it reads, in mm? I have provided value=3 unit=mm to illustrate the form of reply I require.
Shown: value=16.5 unit=mm
